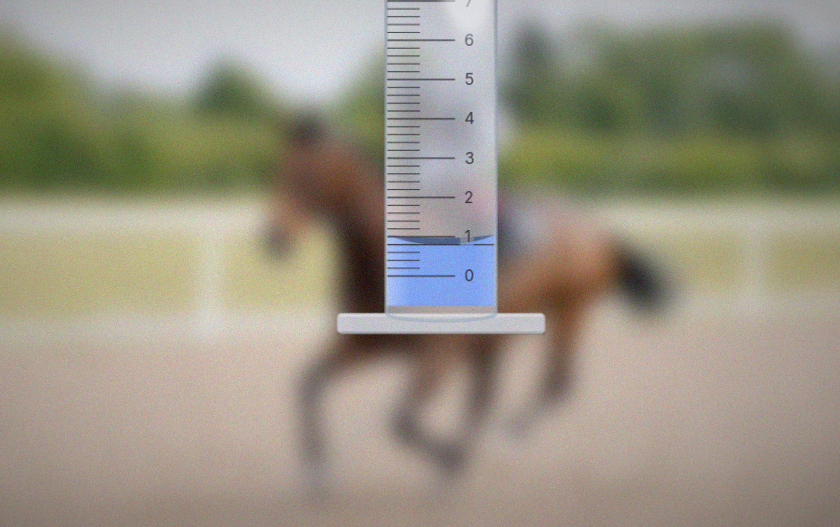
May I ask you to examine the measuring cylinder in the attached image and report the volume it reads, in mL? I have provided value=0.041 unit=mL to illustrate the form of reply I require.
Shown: value=0.8 unit=mL
